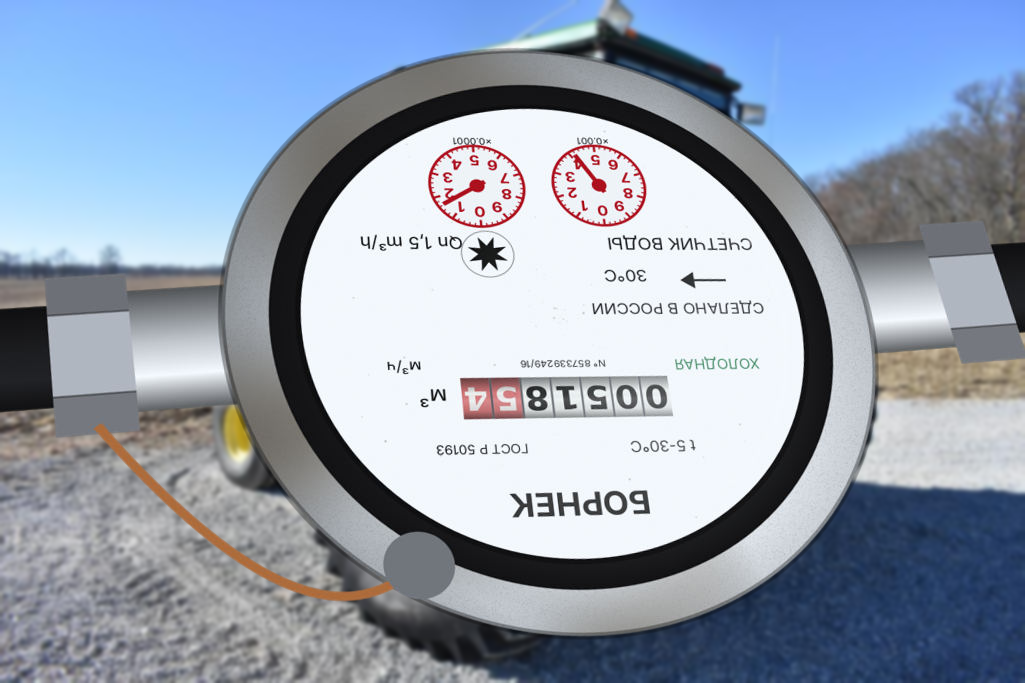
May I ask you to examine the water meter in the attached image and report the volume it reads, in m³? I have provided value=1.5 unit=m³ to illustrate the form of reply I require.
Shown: value=518.5441 unit=m³
